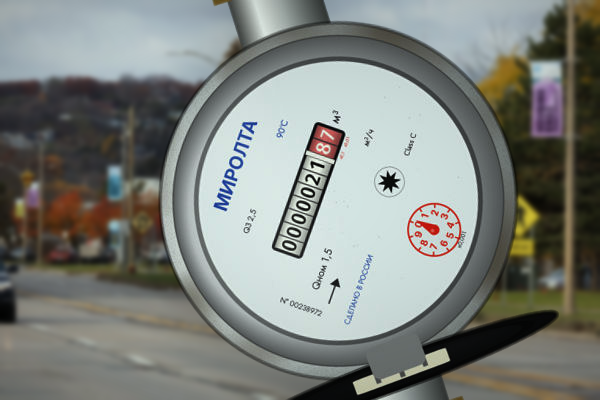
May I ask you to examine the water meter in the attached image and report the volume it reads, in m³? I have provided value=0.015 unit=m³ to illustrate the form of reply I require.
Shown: value=21.870 unit=m³
